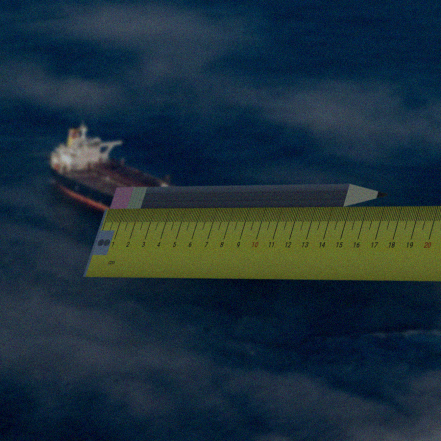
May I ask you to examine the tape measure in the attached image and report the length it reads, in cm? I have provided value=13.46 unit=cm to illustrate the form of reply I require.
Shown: value=17 unit=cm
